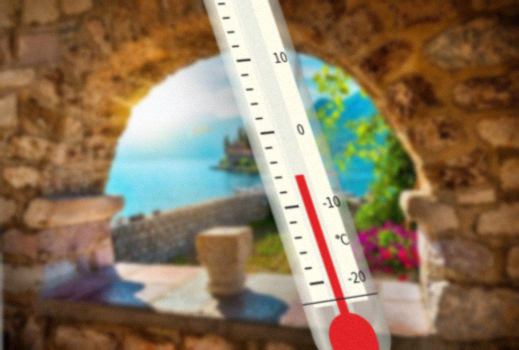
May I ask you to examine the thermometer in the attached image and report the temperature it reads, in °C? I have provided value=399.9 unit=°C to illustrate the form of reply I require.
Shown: value=-6 unit=°C
